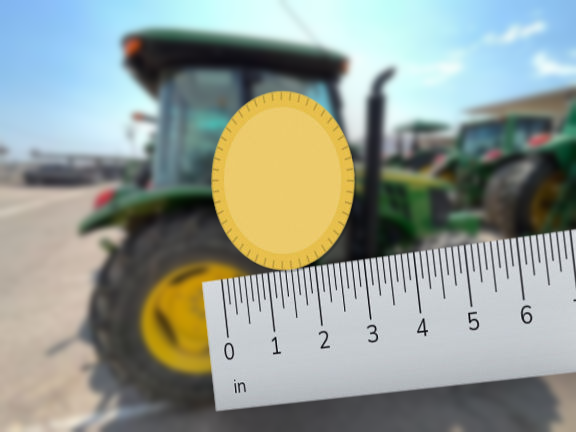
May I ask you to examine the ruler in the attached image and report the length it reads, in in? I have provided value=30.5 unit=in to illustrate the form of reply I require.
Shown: value=3 unit=in
